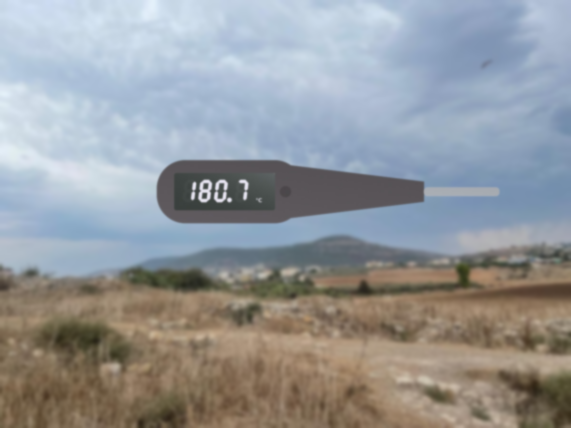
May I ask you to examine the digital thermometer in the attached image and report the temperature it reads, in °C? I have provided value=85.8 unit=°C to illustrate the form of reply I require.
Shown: value=180.7 unit=°C
